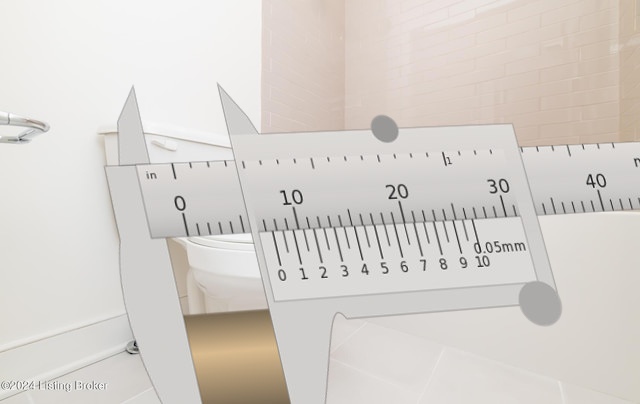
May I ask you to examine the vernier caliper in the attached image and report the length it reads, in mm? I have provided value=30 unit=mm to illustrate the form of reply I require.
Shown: value=7.6 unit=mm
